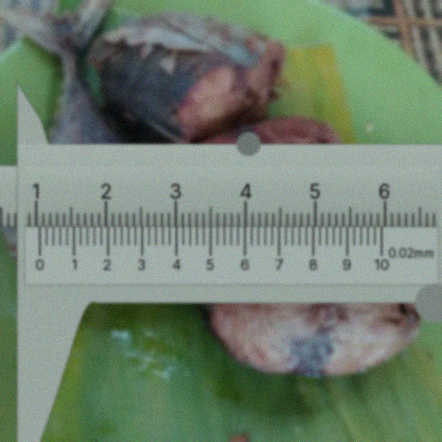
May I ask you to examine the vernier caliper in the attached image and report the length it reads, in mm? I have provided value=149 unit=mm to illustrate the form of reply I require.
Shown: value=10.5 unit=mm
